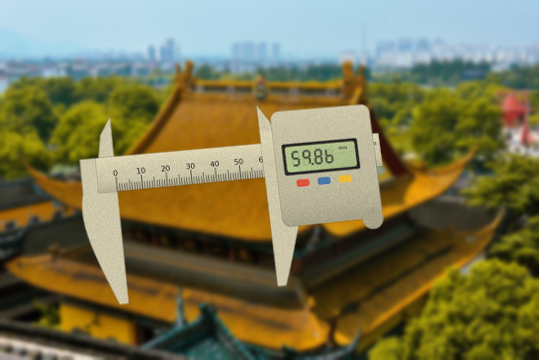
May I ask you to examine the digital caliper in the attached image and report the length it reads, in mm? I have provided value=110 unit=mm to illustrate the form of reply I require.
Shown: value=59.86 unit=mm
